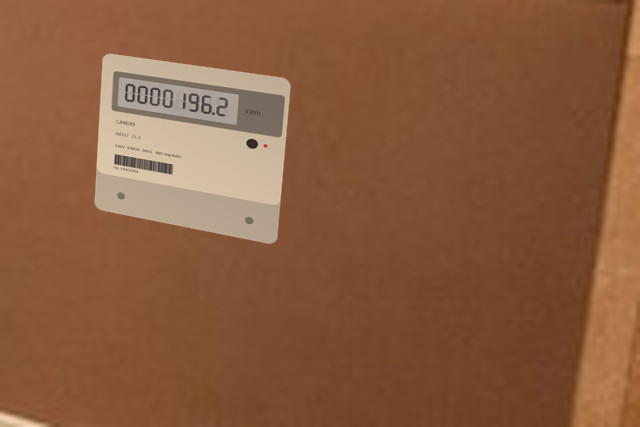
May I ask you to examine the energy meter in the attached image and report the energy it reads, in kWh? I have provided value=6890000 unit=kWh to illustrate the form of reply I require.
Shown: value=196.2 unit=kWh
